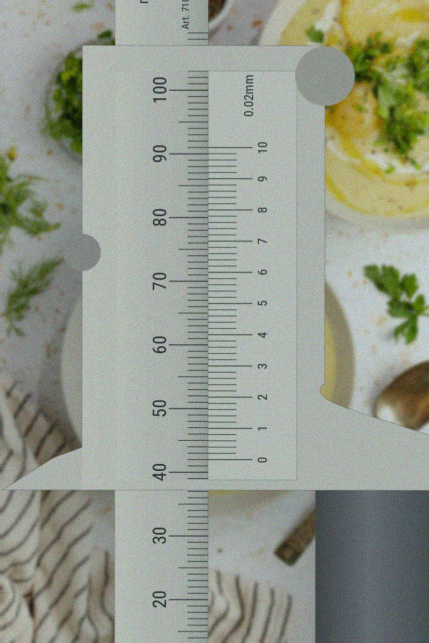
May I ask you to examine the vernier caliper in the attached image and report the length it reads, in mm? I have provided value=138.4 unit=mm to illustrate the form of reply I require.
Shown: value=42.0 unit=mm
